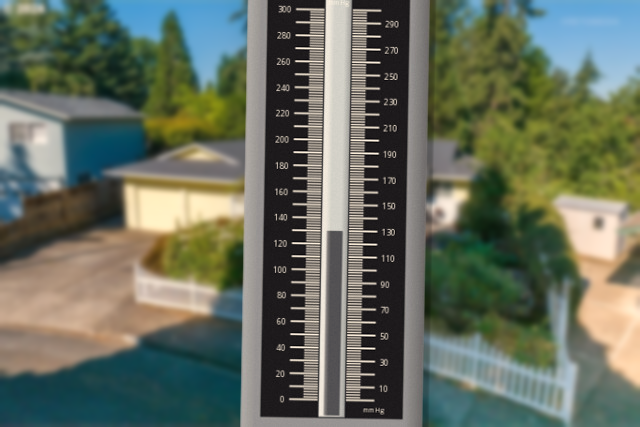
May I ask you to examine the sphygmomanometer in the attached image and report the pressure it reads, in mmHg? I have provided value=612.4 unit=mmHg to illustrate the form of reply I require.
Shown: value=130 unit=mmHg
